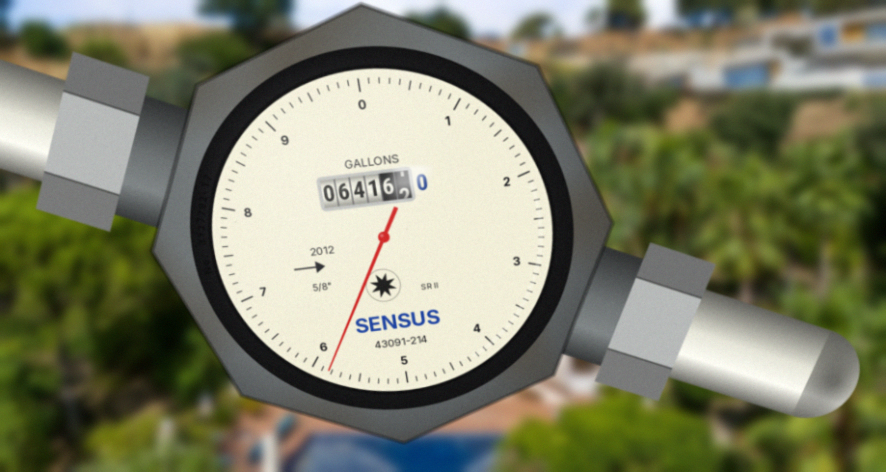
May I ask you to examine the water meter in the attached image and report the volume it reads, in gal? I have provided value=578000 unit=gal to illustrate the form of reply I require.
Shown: value=641615.8 unit=gal
